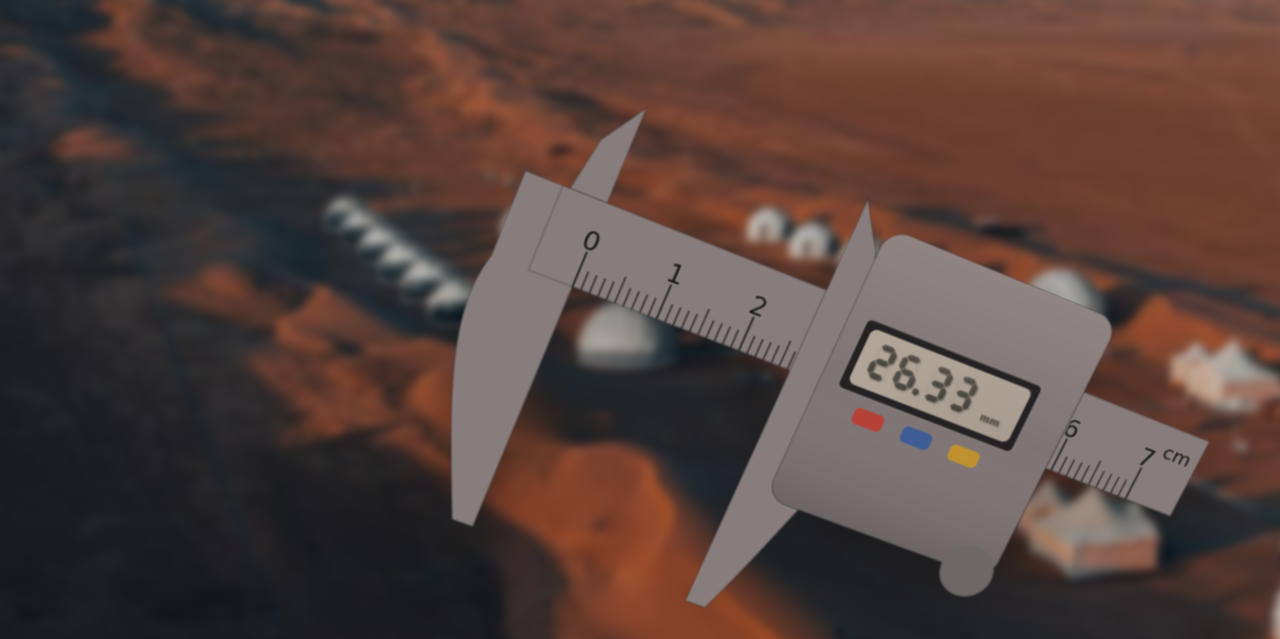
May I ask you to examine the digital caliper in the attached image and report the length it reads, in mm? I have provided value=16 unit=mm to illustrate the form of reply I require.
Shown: value=26.33 unit=mm
